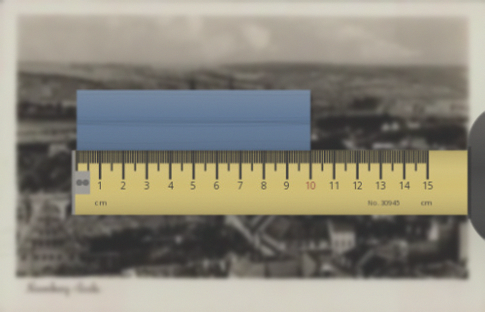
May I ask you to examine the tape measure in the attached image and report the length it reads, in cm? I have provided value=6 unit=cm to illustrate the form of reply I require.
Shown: value=10 unit=cm
